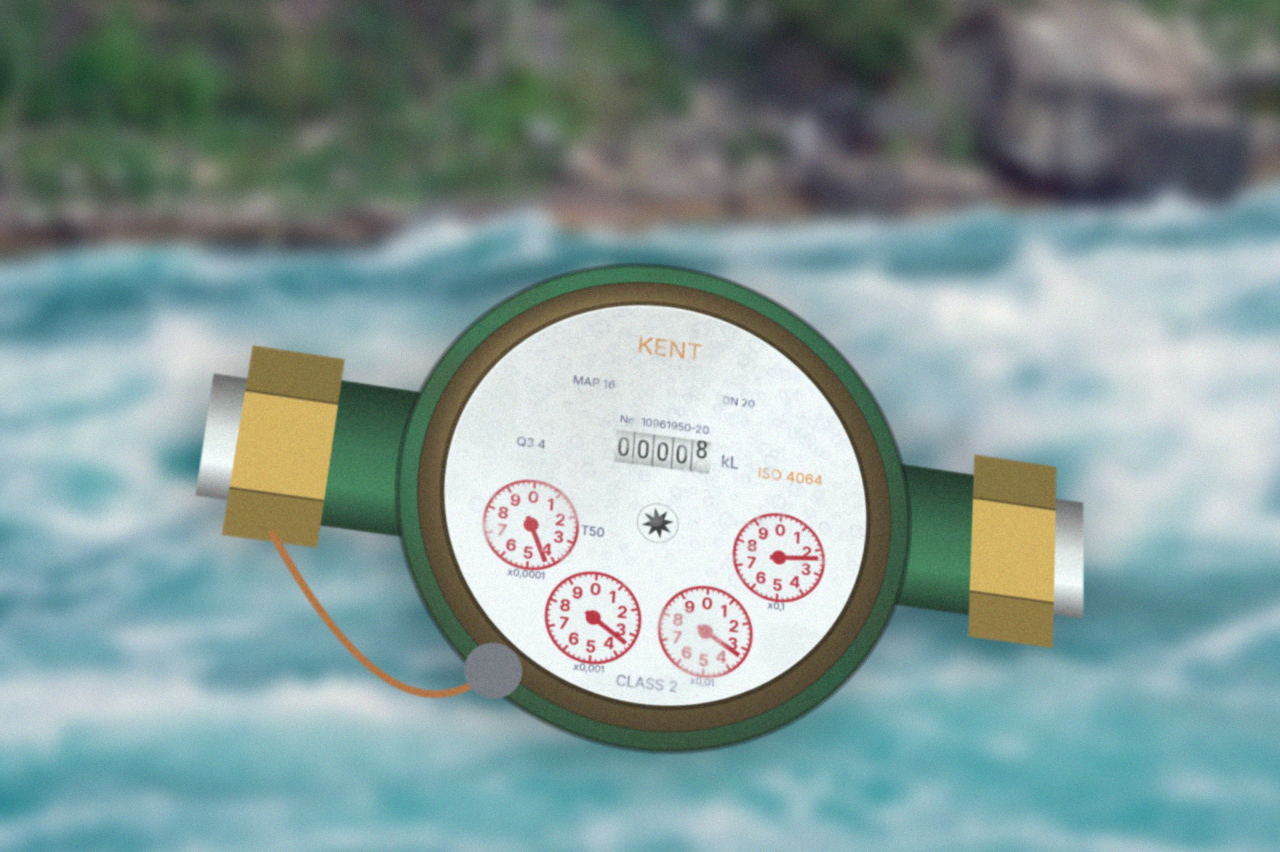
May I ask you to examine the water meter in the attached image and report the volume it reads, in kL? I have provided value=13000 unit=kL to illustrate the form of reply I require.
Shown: value=8.2334 unit=kL
